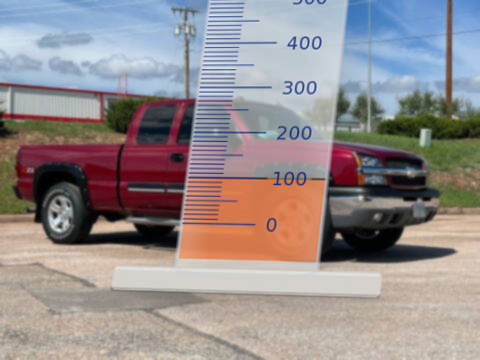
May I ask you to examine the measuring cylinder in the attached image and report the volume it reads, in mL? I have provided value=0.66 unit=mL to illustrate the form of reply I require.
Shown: value=100 unit=mL
